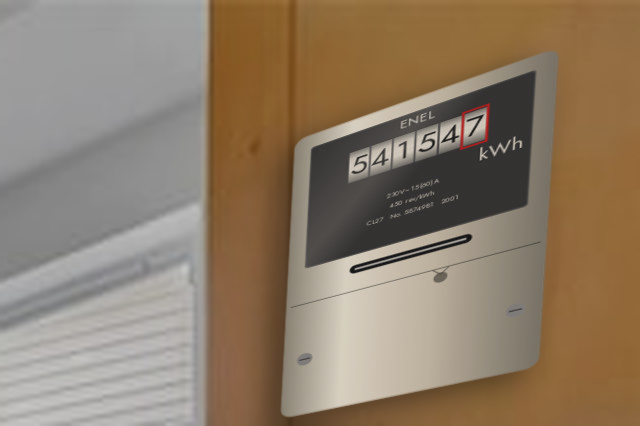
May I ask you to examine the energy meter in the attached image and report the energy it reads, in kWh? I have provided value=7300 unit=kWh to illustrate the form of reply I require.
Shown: value=54154.7 unit=kWh
